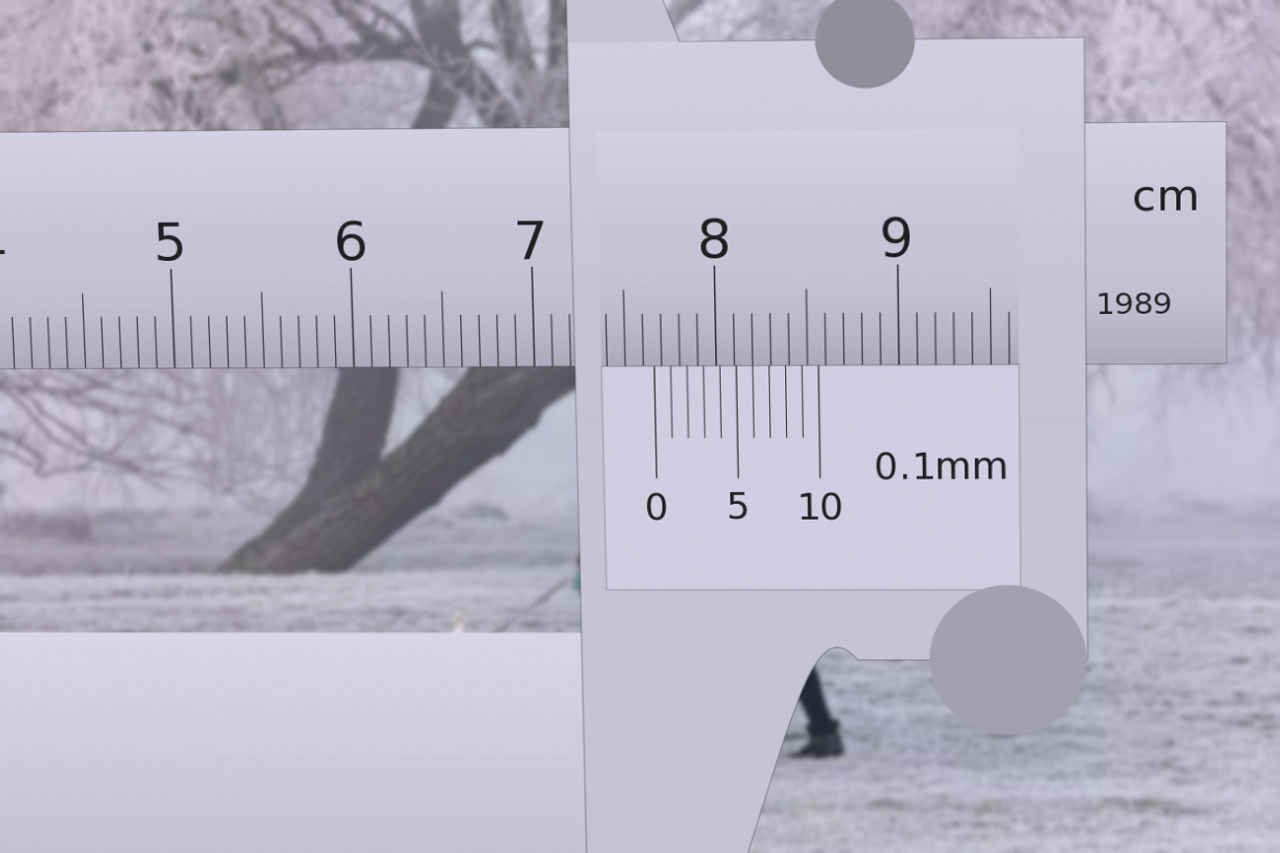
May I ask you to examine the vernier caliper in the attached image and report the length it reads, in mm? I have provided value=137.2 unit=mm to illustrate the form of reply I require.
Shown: value=76.6 unit=mm
